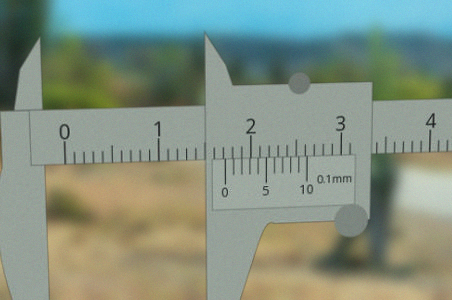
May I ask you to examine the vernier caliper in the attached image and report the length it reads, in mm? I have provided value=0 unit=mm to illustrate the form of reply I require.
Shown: value=17.2 unit=mm
